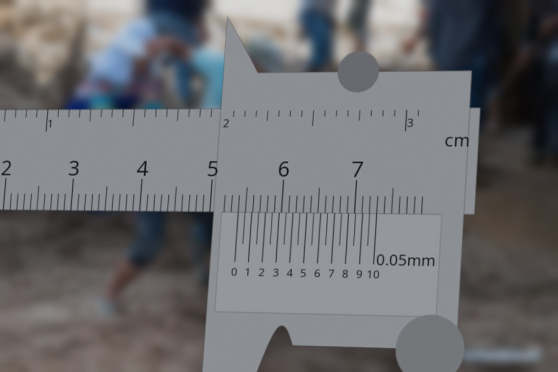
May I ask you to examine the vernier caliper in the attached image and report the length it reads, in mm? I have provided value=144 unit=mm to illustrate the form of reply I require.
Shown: value=54.0 unit=mm
